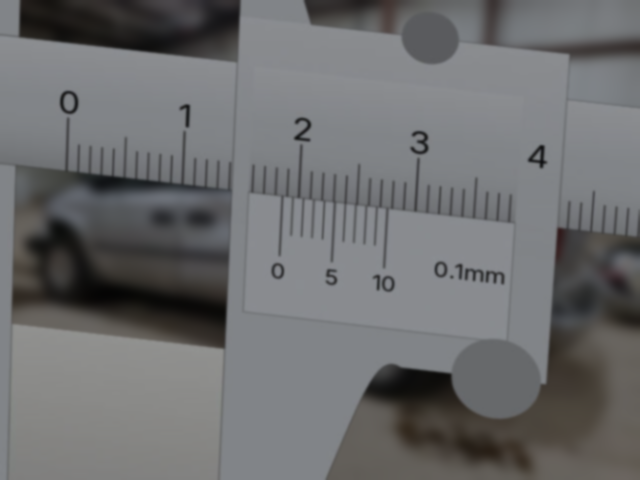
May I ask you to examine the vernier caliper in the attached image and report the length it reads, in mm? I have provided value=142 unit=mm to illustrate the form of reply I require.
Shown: value=18.6 unit=mm
